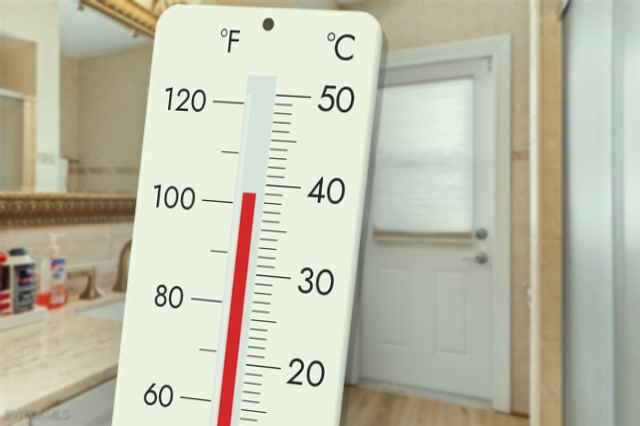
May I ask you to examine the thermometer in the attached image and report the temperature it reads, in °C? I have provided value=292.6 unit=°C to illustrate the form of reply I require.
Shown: value=39 unit=°C
